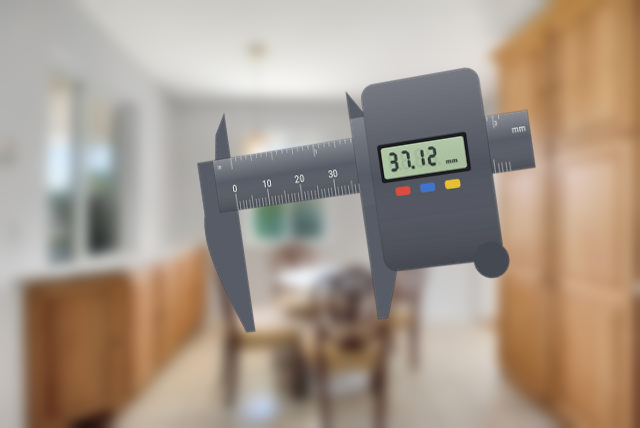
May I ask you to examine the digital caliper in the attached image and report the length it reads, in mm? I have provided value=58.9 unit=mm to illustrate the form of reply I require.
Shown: value=37.12 unit=mm
